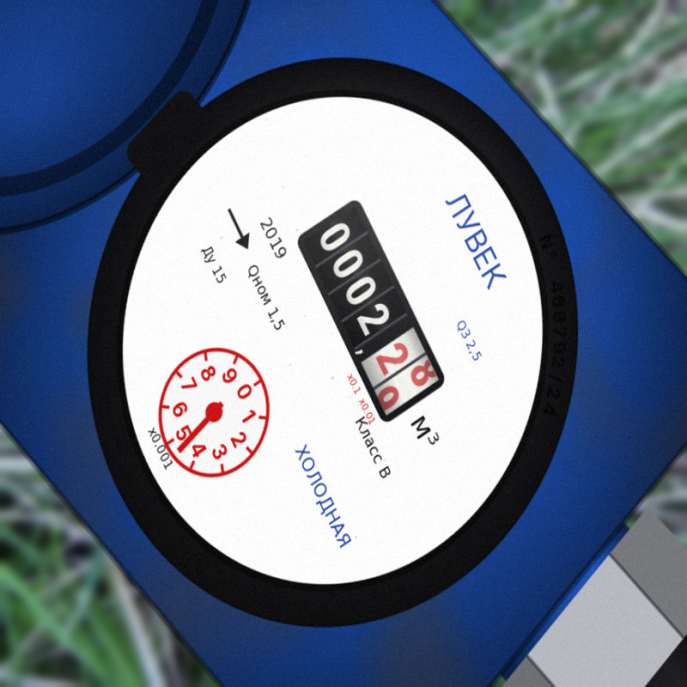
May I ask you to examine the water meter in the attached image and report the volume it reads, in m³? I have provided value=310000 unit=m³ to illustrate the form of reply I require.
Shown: value=2.284 unit=m³
